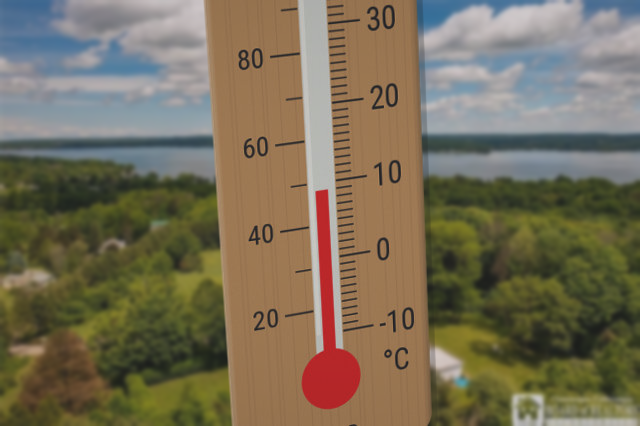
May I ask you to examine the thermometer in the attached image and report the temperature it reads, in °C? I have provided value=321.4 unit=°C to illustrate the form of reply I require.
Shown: value=9 unit=°C
